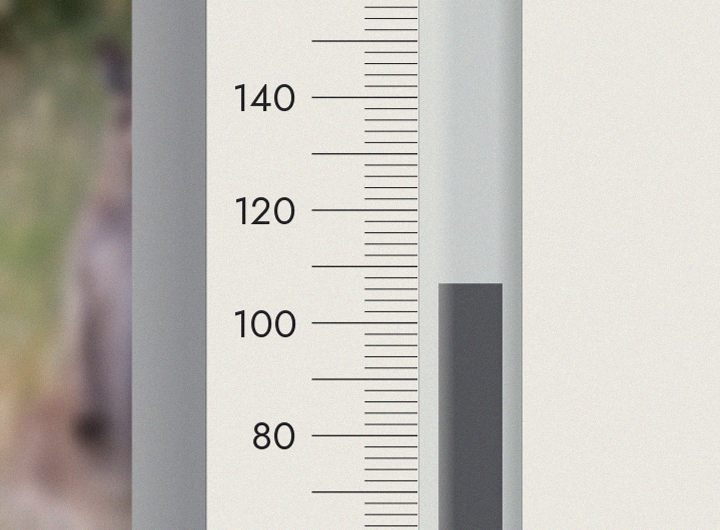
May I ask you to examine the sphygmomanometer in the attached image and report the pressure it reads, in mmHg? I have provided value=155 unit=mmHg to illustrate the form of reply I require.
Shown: value=107 unit=mmHg
